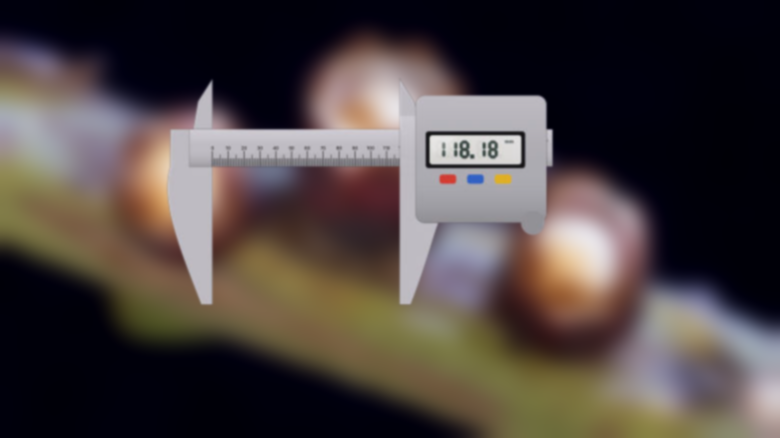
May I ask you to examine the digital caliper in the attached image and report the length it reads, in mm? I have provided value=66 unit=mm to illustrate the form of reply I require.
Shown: value=118.18 unit=mm
